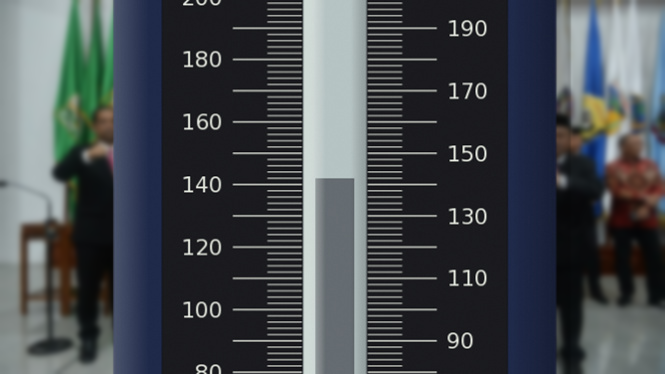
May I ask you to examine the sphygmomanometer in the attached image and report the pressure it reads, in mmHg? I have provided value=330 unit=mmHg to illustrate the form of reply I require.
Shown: value=142 unit=mmHg
